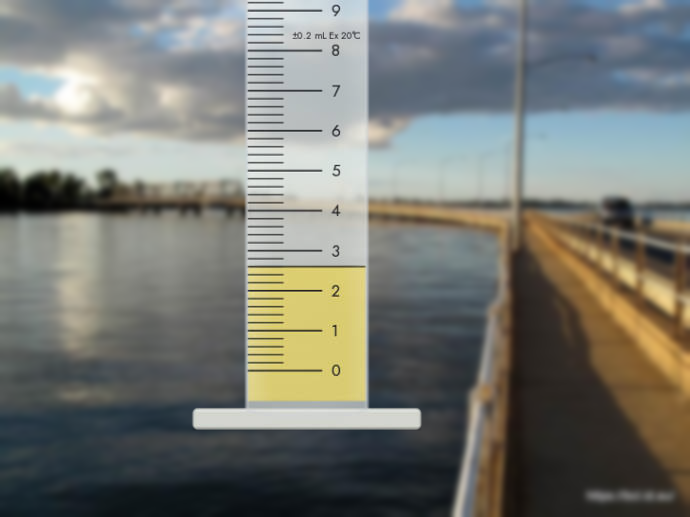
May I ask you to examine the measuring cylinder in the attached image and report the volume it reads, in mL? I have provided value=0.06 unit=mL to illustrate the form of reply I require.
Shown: value=2.6 unit=mL
